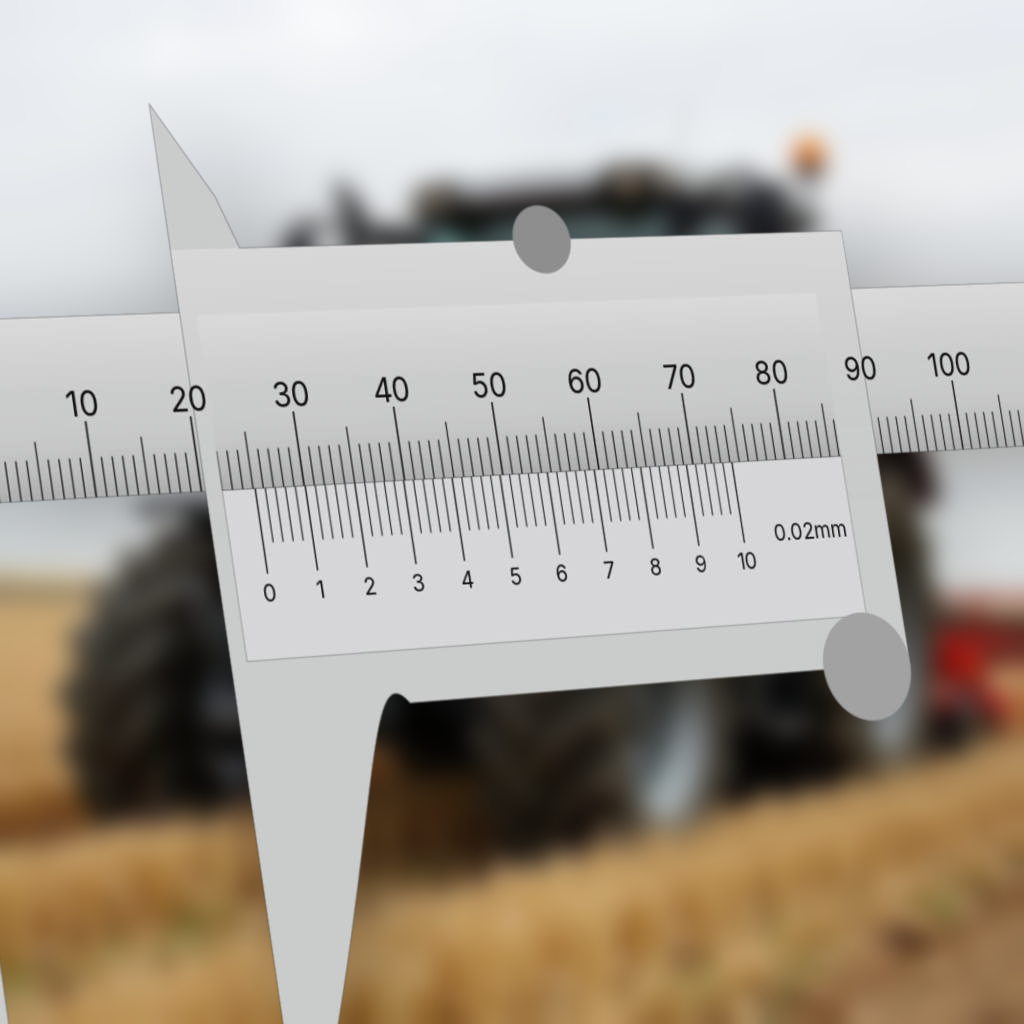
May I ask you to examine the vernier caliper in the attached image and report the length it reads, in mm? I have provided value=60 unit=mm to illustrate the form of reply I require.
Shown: value=25.2 unit=mm
